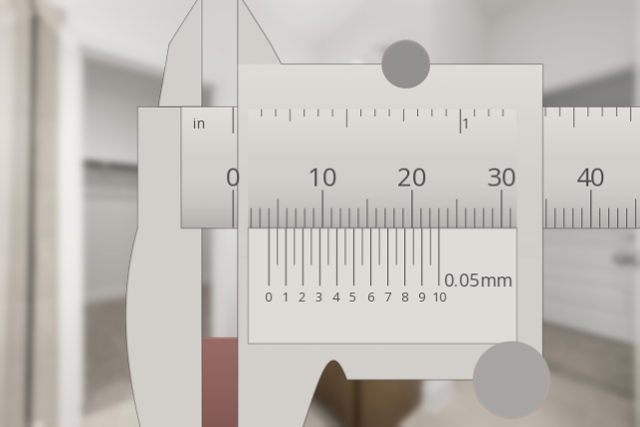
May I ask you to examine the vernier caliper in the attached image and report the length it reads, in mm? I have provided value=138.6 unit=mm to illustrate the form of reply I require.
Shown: value=4.0 unit=mm
